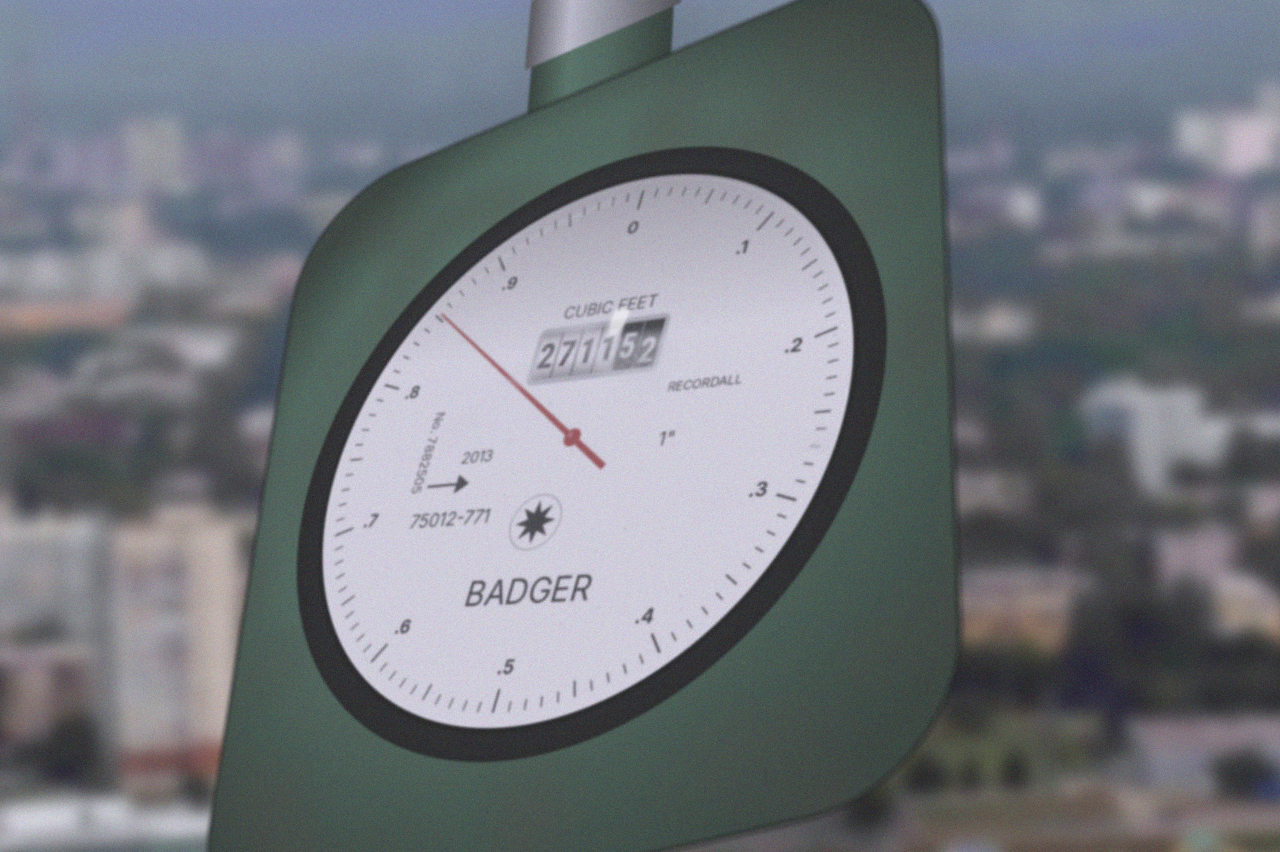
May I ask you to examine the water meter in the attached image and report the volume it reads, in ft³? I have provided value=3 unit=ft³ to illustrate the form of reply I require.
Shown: value=271151.85 unit=ft³
